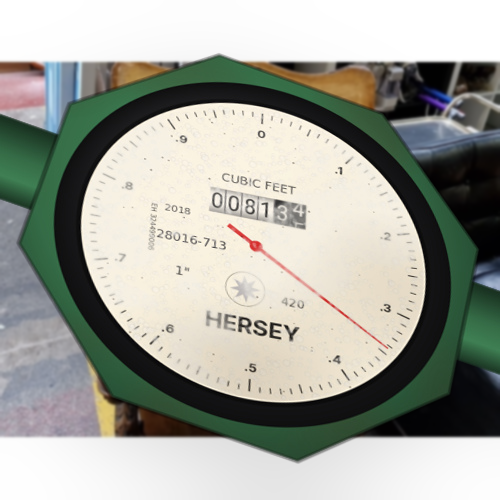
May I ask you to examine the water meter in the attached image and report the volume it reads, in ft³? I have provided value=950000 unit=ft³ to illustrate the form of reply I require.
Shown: value=8134.34 unit=ft³
